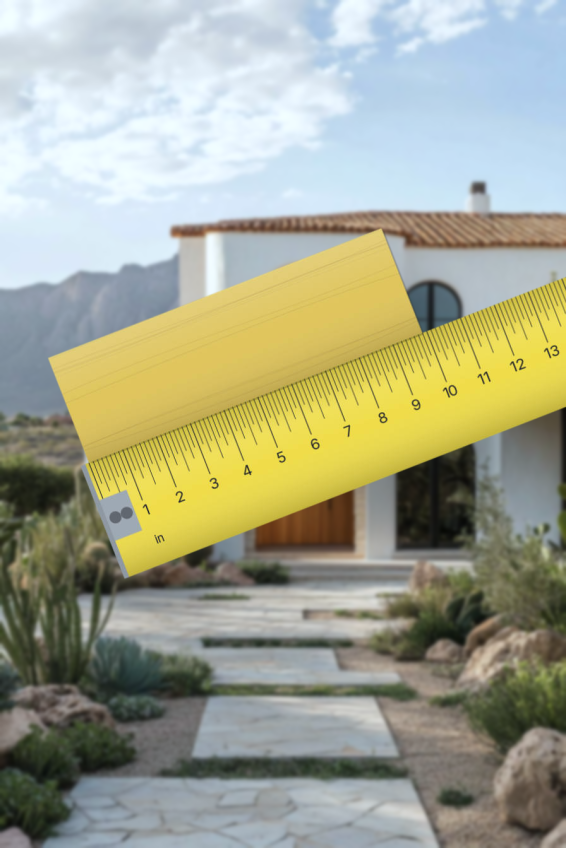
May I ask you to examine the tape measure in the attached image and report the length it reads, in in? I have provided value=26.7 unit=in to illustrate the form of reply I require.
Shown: value=9.875 unit=in
